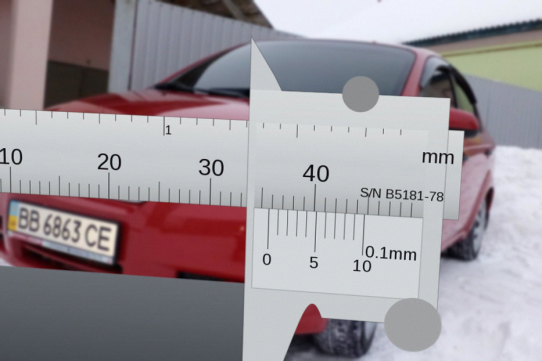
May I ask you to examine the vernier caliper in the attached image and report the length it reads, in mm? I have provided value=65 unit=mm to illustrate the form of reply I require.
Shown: value=35.7 unit=mm
